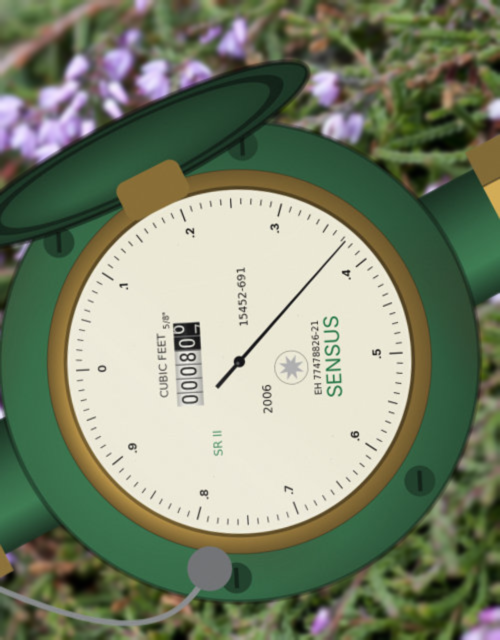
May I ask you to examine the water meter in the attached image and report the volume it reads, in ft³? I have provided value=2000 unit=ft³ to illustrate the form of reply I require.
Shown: value=806.37 unit=ft³
